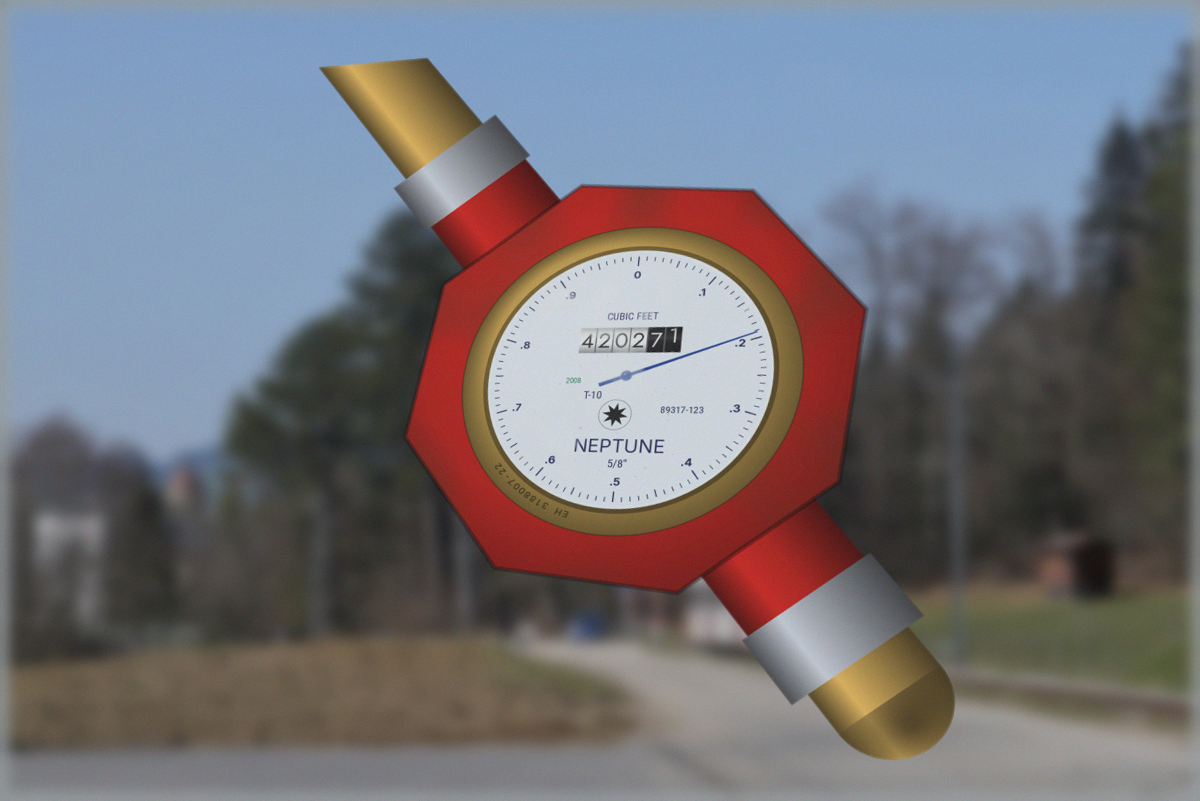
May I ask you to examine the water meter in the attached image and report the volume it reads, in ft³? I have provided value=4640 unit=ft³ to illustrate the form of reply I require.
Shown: value=420271.19 unit=ft³
